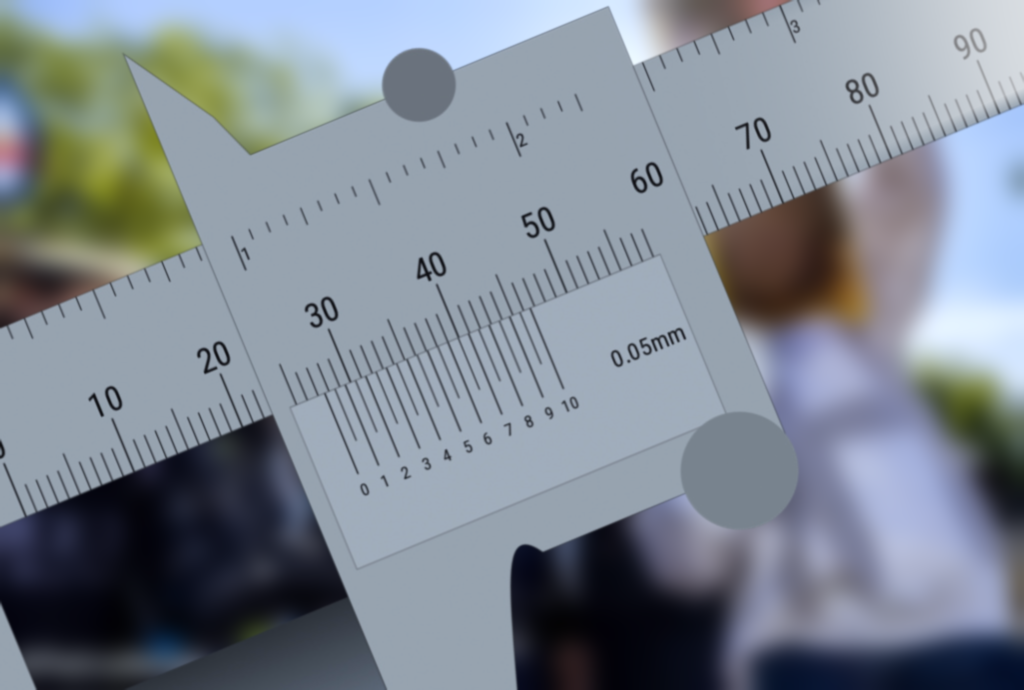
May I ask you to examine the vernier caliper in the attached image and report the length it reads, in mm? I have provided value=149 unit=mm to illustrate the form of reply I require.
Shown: value=27.6 unit=mm
